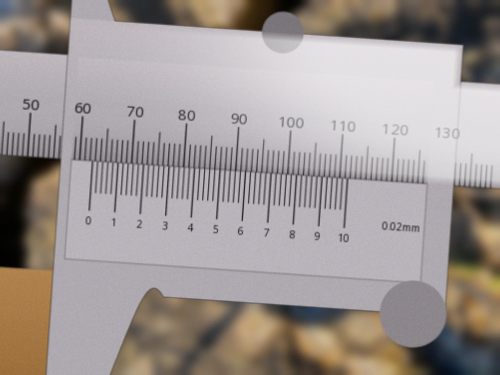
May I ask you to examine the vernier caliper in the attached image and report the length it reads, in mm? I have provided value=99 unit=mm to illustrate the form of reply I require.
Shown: value=62.5 unit=mm
